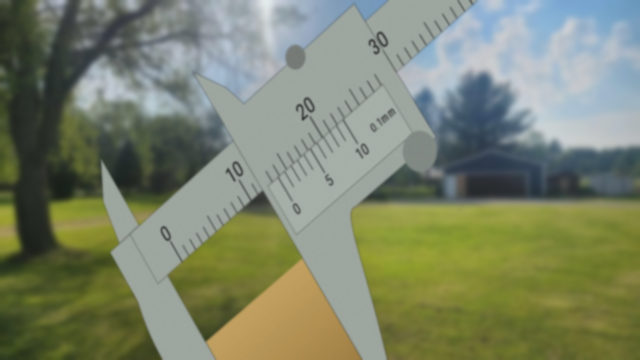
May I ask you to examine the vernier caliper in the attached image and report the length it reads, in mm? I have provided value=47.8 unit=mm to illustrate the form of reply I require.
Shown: value=13.8 unit=mm
